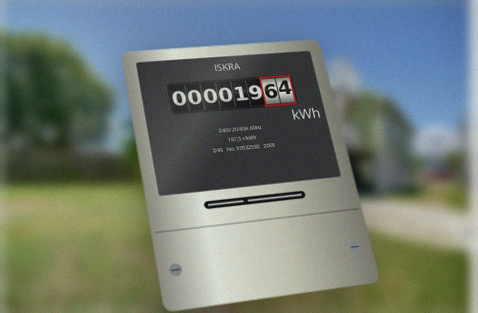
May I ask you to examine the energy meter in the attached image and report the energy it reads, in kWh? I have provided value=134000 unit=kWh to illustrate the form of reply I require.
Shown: value=19.64 unit=kWh
